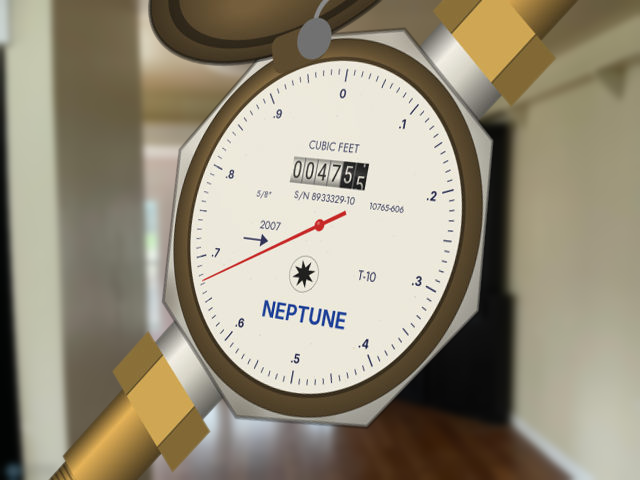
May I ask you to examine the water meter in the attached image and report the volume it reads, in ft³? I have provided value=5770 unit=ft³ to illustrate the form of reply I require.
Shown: value=4754.67 unit=ft³
